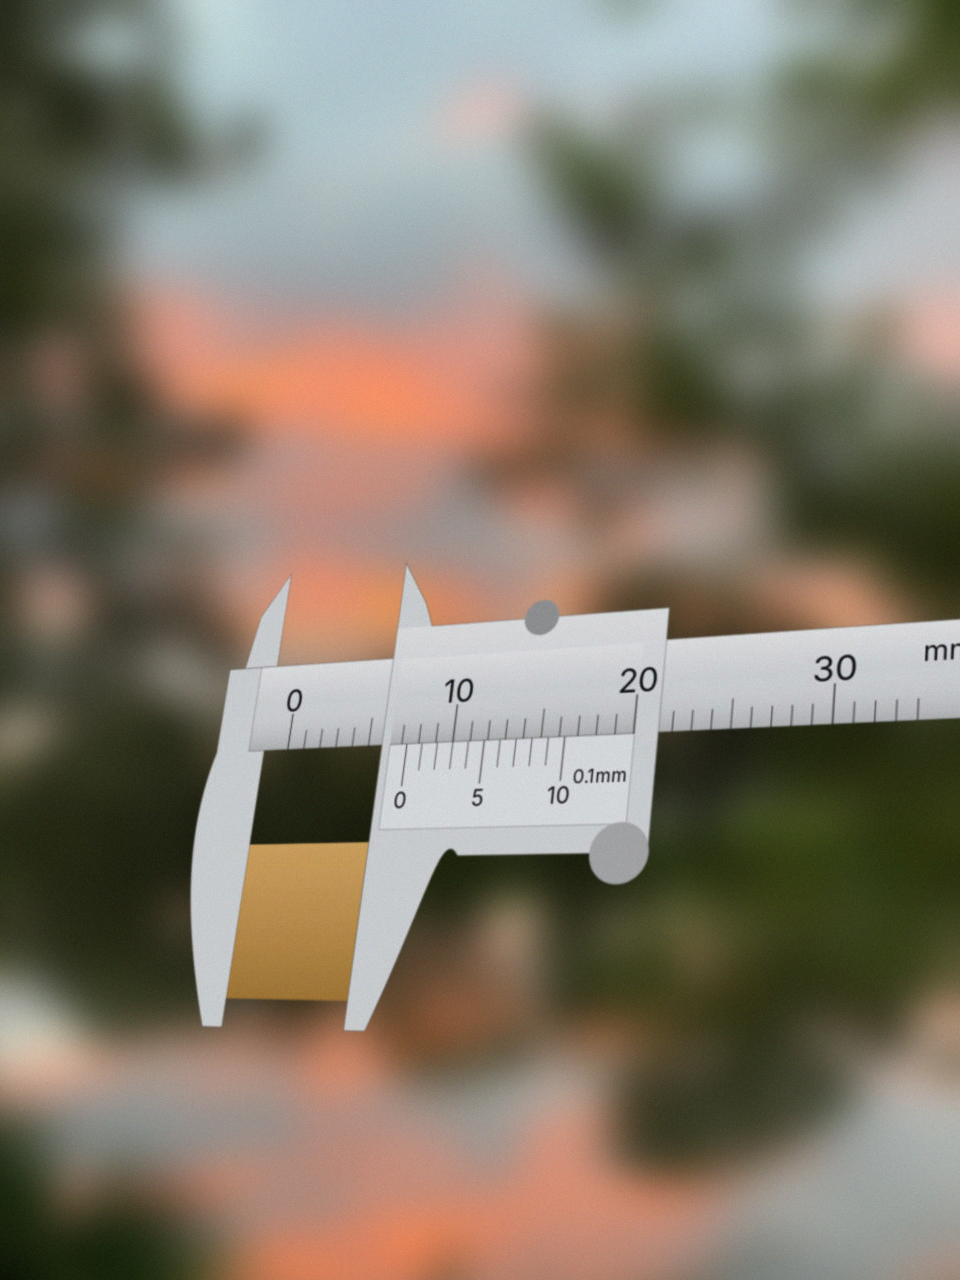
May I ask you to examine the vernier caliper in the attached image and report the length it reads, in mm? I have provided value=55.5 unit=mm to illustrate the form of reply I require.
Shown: value=7.3 unit=mm
